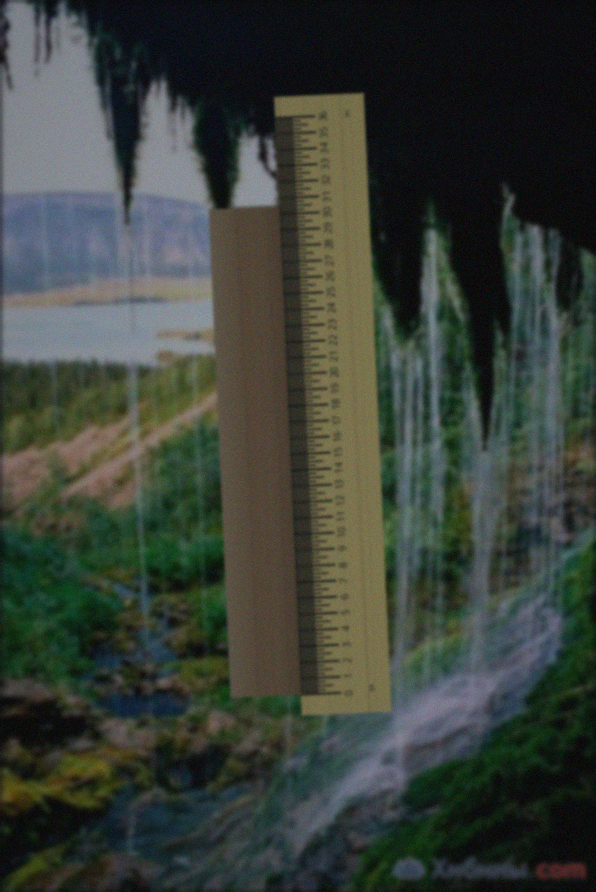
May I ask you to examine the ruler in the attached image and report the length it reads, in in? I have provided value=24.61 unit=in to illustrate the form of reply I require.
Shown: value=30.5 unit=in
